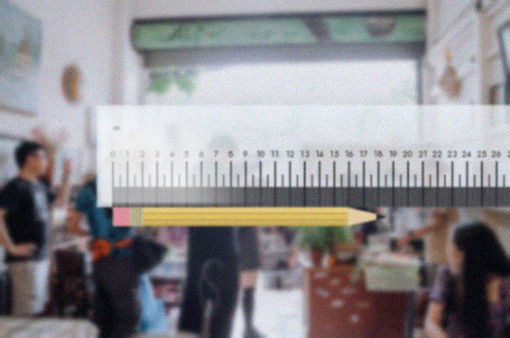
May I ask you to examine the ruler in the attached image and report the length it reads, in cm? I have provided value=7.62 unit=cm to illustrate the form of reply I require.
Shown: value=18.5 unit=cm
